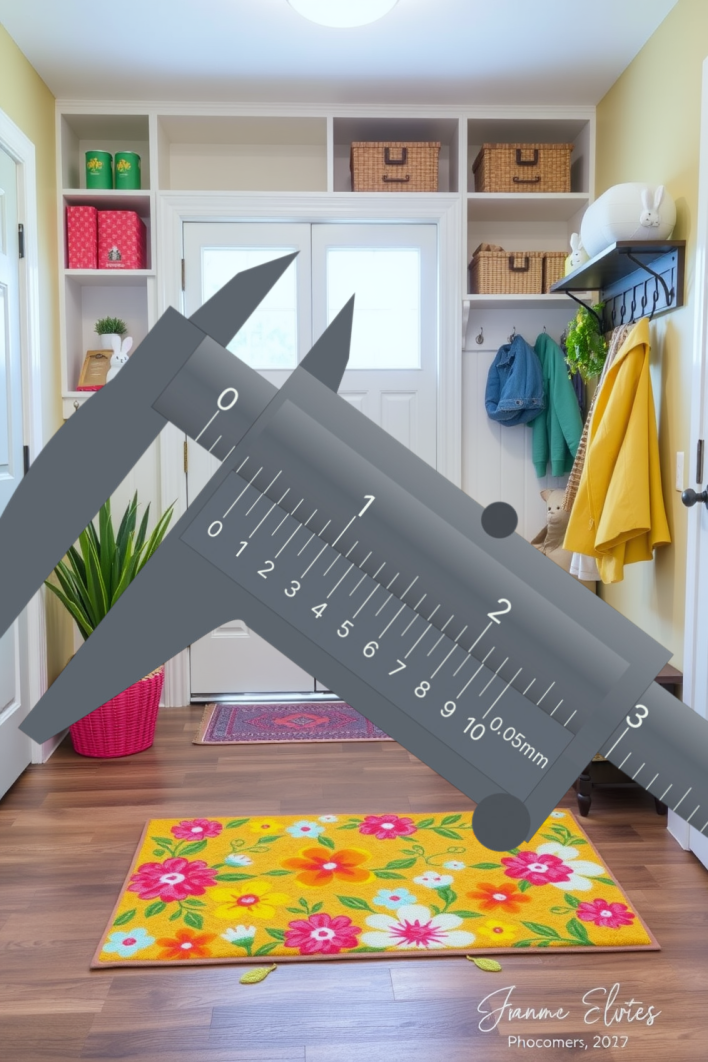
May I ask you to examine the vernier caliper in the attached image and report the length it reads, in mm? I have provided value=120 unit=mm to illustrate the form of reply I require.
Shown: value=4.0 unit=mm
